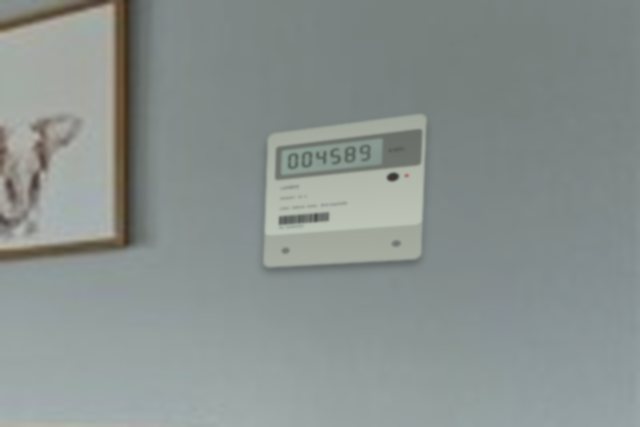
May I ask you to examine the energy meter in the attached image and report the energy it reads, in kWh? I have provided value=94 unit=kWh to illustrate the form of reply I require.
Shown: value=4589 unit=kWh
